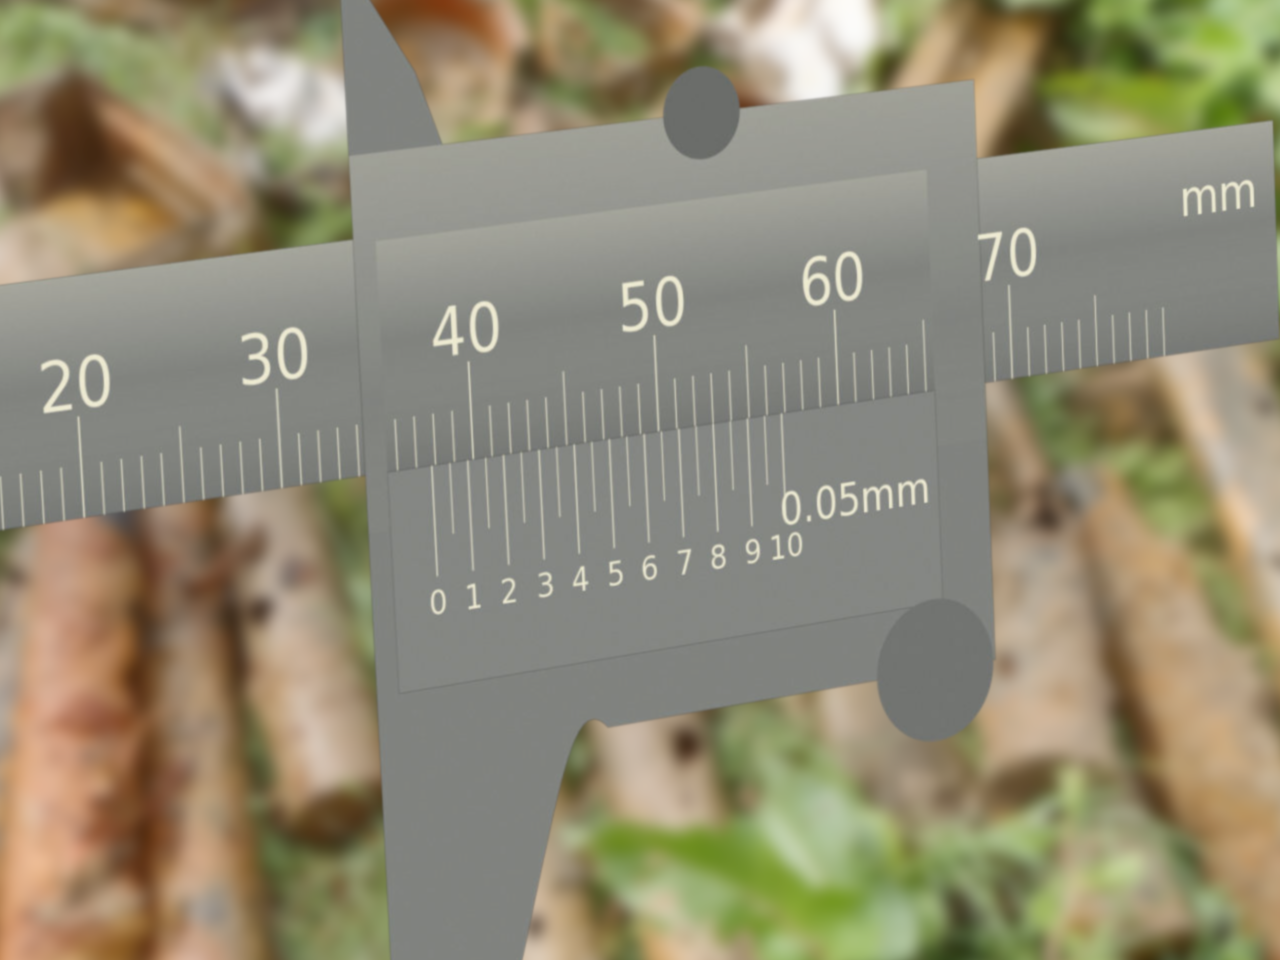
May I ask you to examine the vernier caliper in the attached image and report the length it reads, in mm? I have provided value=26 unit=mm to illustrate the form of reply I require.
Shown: value=37.8 unit=mm
